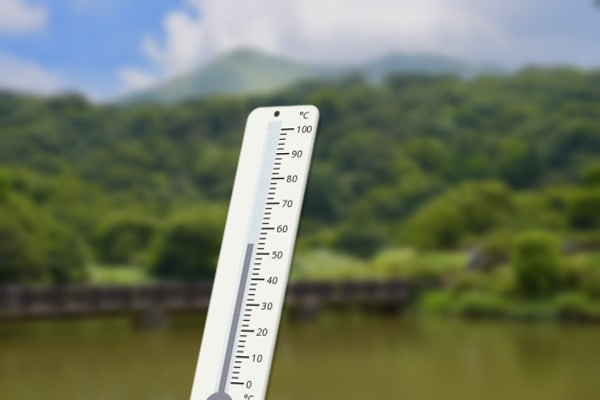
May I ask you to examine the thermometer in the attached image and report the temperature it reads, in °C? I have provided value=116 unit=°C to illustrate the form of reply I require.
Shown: value=54 unit=°C
